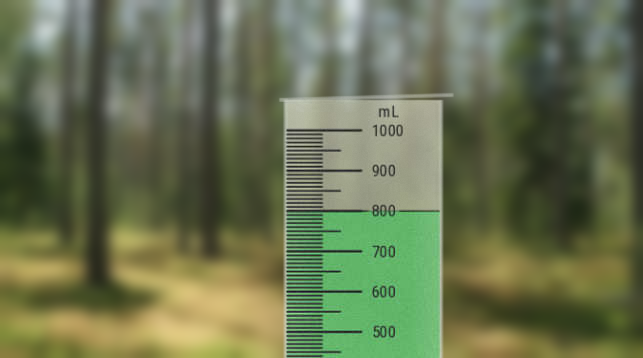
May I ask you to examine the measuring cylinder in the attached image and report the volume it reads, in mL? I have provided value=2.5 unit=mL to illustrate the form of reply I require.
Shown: value=800 unit=mL
